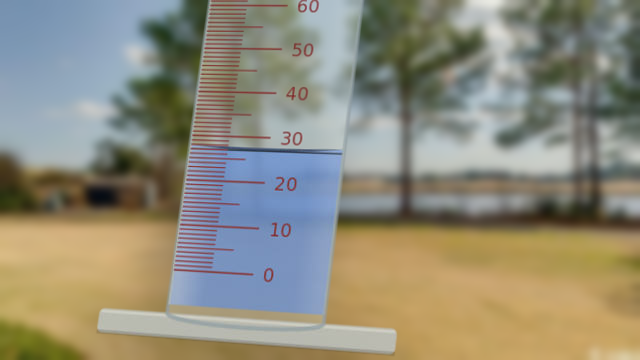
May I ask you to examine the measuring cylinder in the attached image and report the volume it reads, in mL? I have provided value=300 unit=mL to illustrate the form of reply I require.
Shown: value=27 unit=mL
